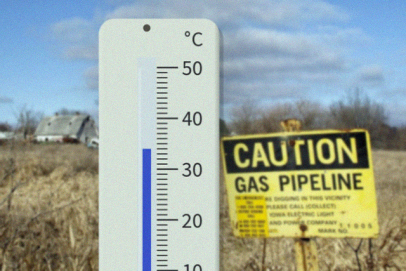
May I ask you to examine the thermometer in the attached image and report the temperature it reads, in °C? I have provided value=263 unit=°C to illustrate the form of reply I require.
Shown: value=34 unit=°C
